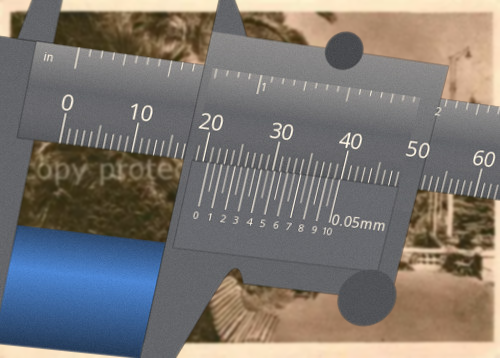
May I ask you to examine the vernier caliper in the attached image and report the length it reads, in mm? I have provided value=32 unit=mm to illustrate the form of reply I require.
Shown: value=20.8 unit=mm
